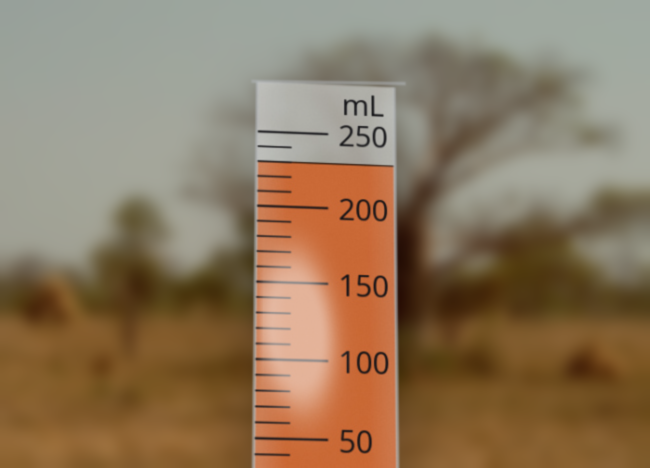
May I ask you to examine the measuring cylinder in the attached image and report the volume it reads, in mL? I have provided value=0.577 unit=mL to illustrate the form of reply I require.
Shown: value=230 unit=mL
